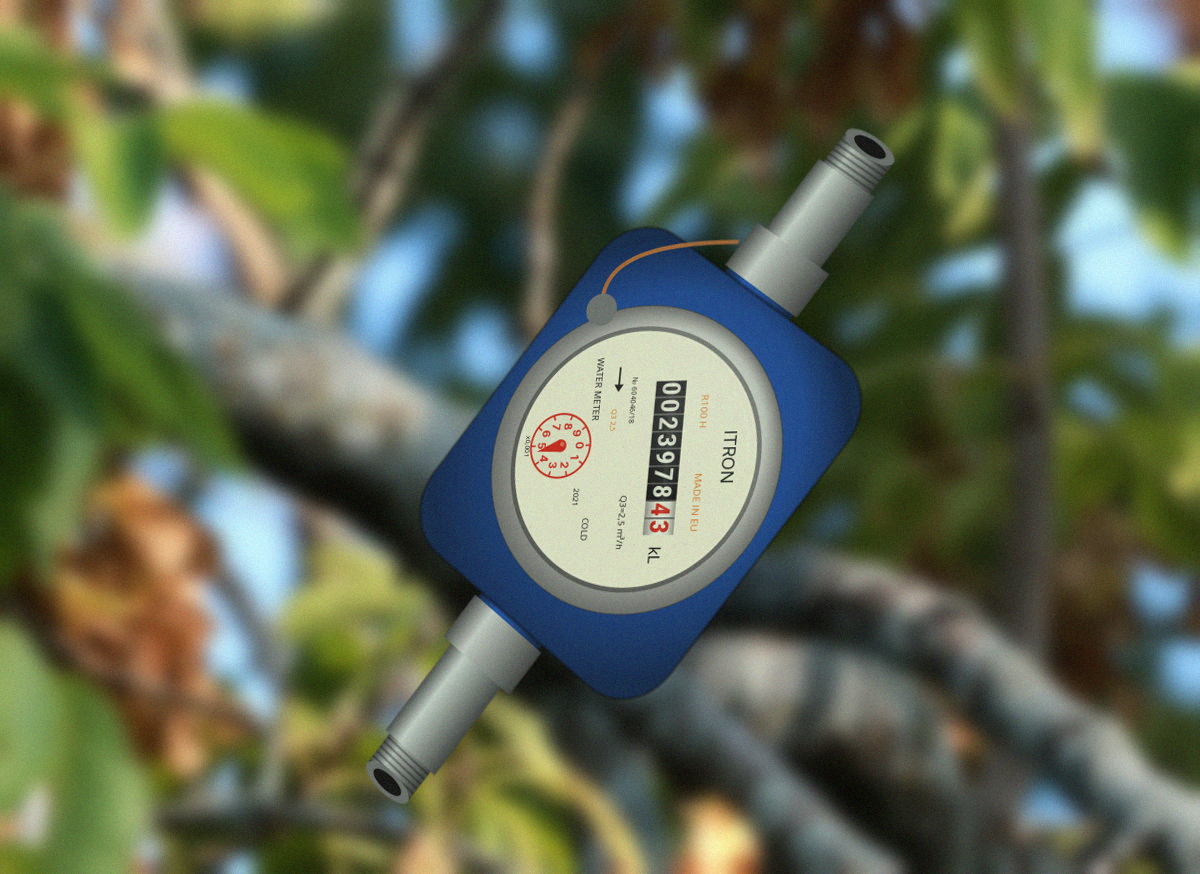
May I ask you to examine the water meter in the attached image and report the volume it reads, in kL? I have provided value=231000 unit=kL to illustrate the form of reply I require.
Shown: value=23978.434 unit=kL
